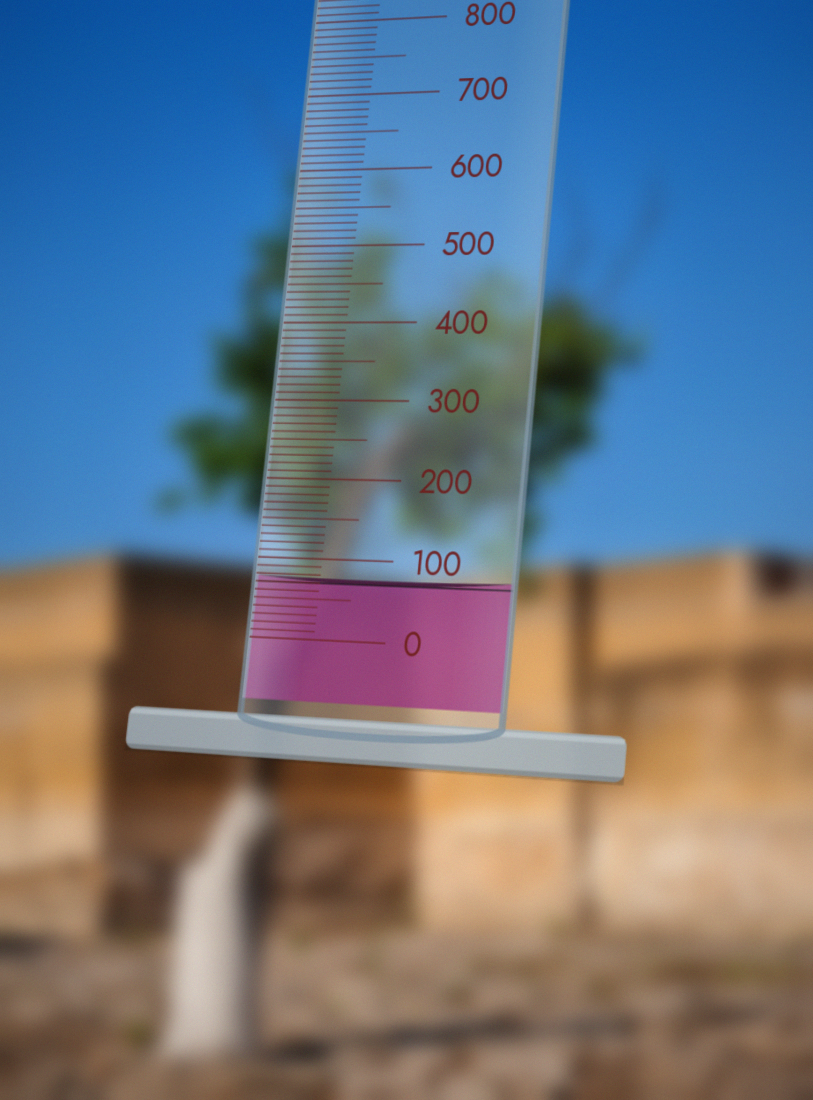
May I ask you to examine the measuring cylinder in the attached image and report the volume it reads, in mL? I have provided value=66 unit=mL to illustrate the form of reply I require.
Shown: value=70 unit=mL
